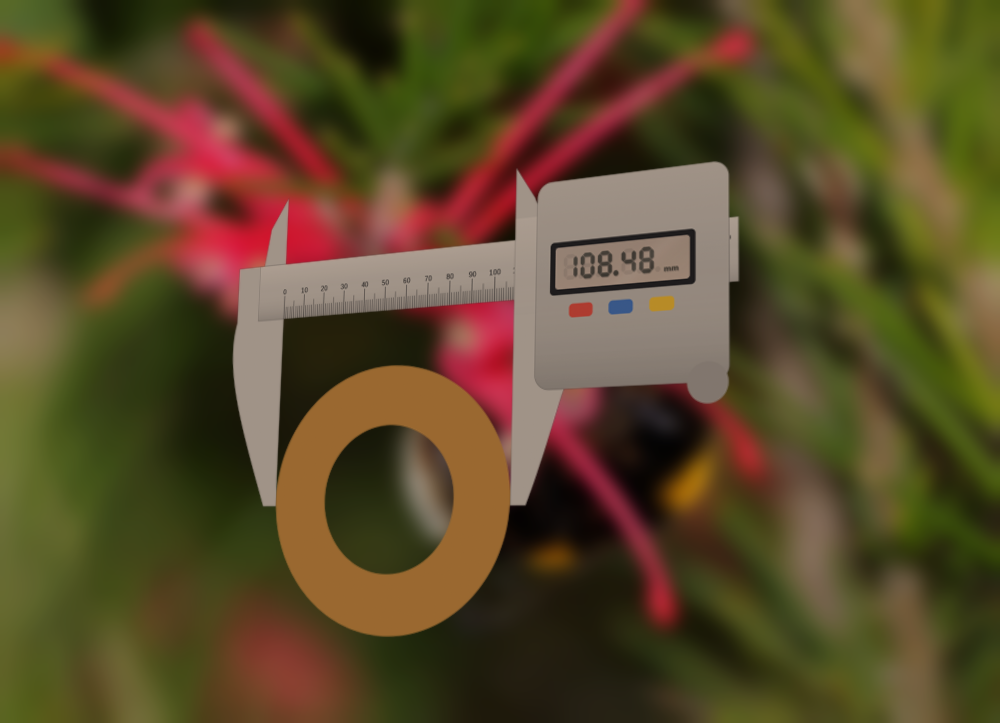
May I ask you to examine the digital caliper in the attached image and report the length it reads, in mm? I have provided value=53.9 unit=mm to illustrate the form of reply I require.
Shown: value=108.48 unit=mm
